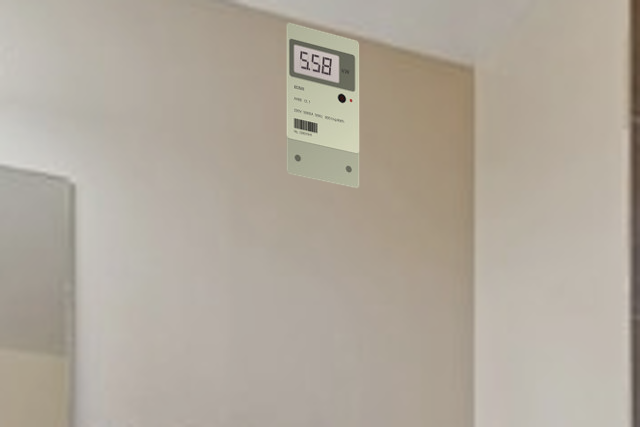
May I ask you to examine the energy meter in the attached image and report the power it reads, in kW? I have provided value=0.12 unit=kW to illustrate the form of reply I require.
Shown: value=5.58 unit=kW
